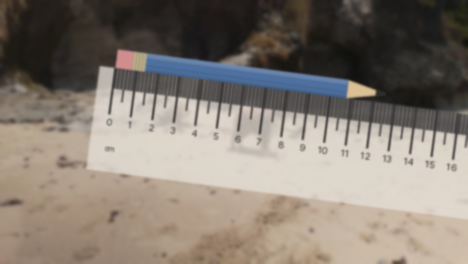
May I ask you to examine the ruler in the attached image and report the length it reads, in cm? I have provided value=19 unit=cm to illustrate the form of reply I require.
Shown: value=12.5 unit=cm
